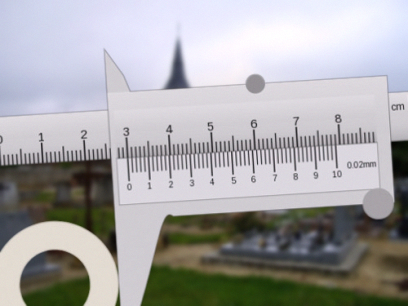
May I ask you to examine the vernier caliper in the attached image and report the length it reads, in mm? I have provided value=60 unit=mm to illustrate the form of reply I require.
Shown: value=30.0 unit=mm
